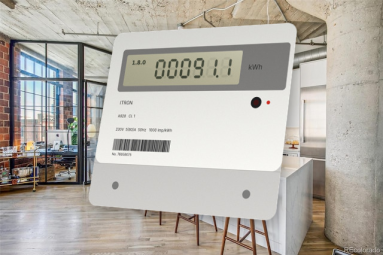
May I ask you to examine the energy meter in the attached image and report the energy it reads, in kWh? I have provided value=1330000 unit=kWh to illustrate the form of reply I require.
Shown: value=91.1 unit=kWh
